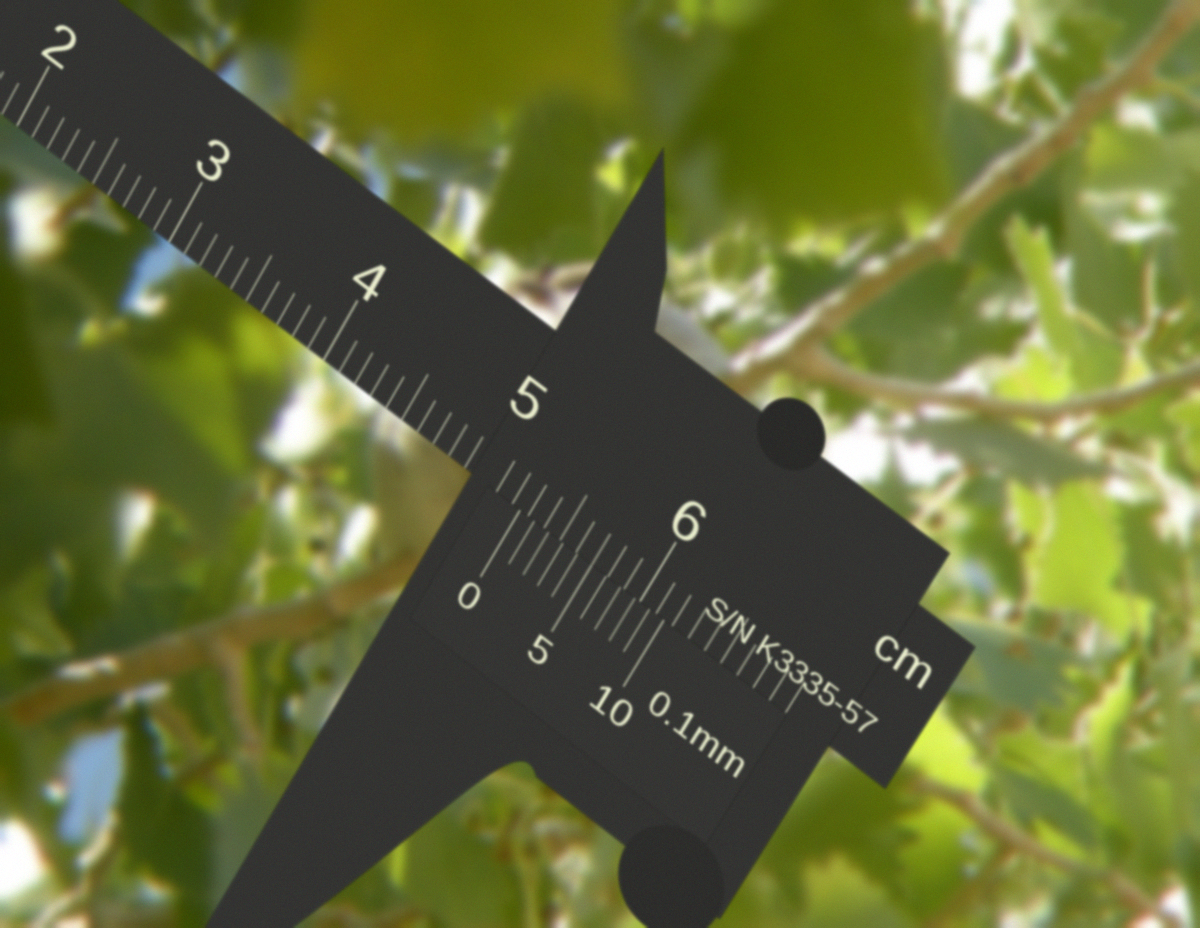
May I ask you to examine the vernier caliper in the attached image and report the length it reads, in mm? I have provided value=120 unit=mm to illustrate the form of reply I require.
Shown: value=52.5 unit=mm
